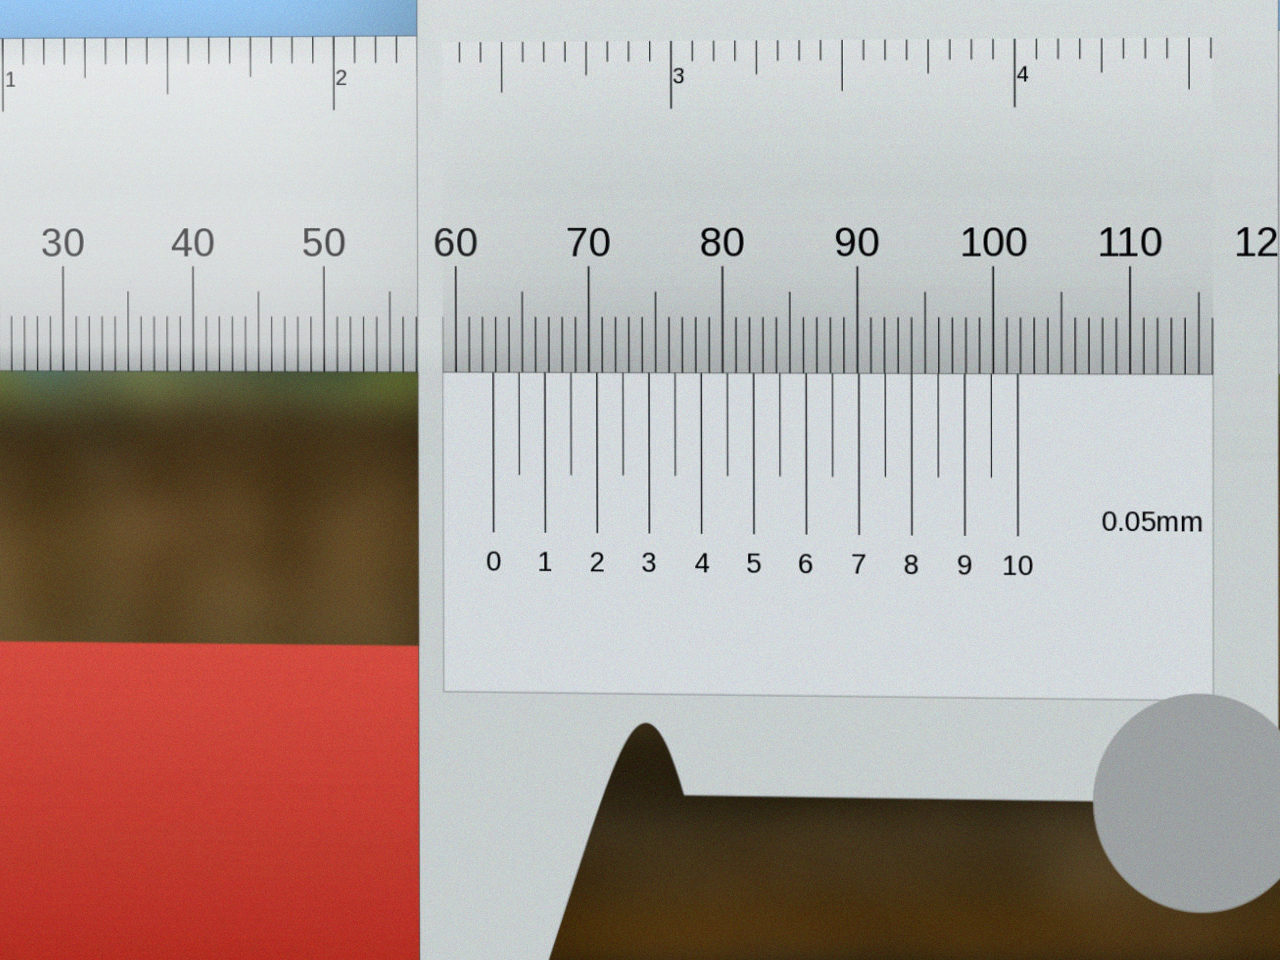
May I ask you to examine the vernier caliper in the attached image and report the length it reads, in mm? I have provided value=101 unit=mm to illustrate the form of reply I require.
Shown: value=62.8 unit=mm
